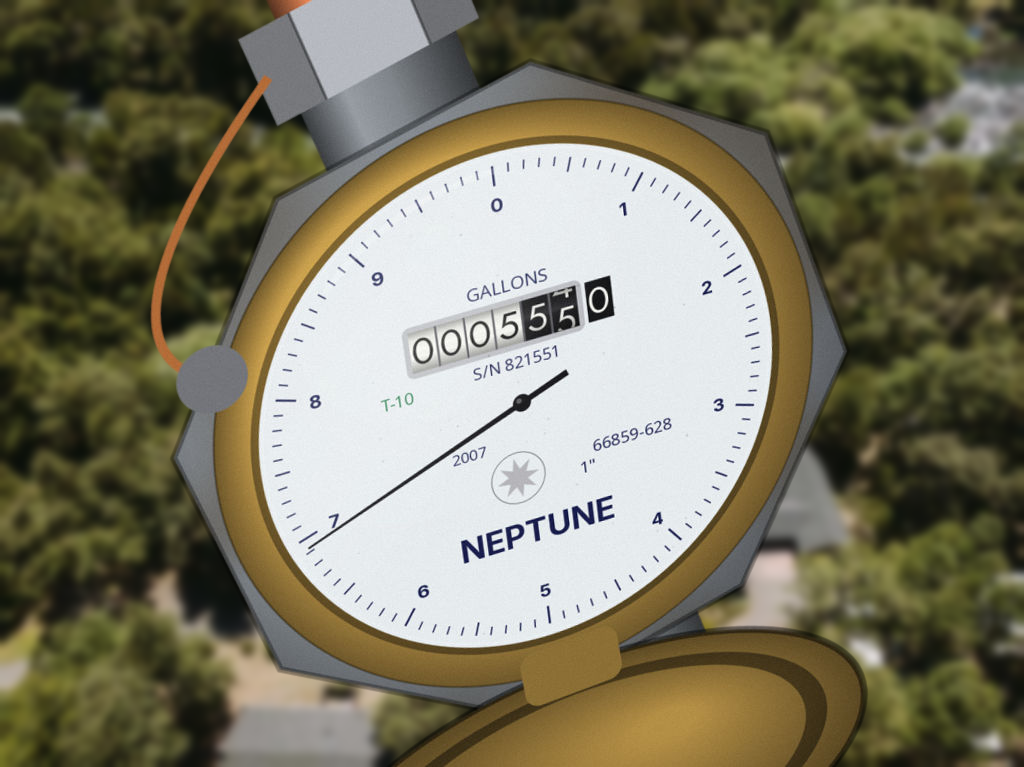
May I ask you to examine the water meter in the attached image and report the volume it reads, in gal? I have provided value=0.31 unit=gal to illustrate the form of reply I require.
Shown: value=5546.9 unit=gal
